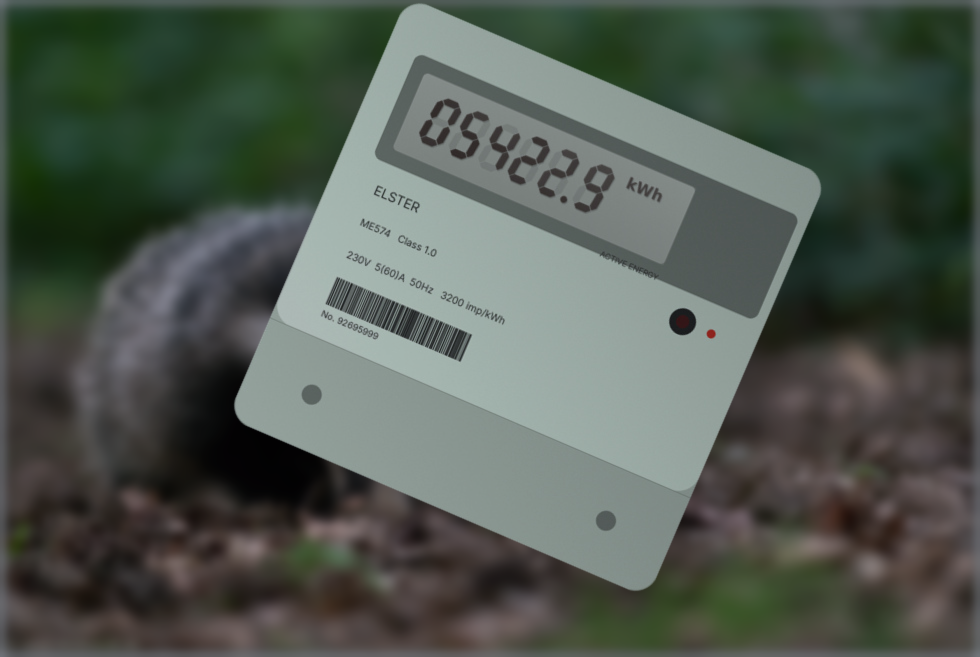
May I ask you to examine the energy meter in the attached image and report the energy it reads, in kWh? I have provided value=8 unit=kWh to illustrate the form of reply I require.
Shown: value=5422.9 unit=kWh
